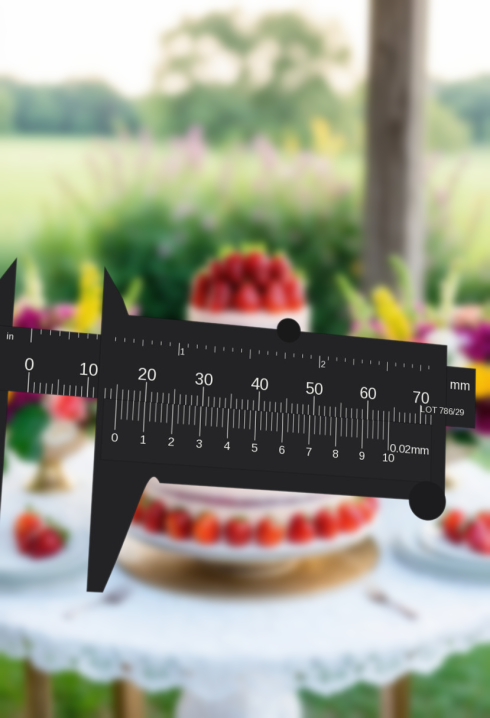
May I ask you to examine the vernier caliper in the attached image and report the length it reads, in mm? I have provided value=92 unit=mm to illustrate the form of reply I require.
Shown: value=15.0 unit=mm
